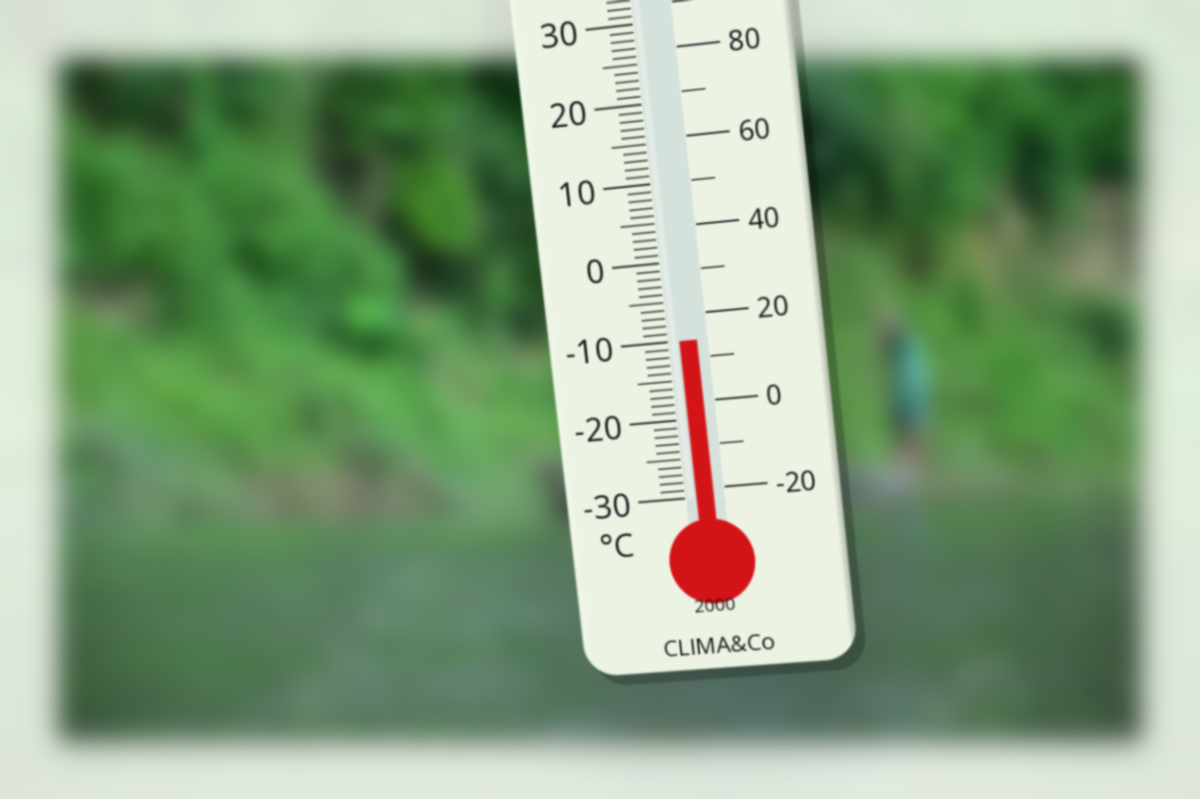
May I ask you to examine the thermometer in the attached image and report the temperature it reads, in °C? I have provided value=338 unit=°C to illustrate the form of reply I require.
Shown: value=-10 unit=°C
